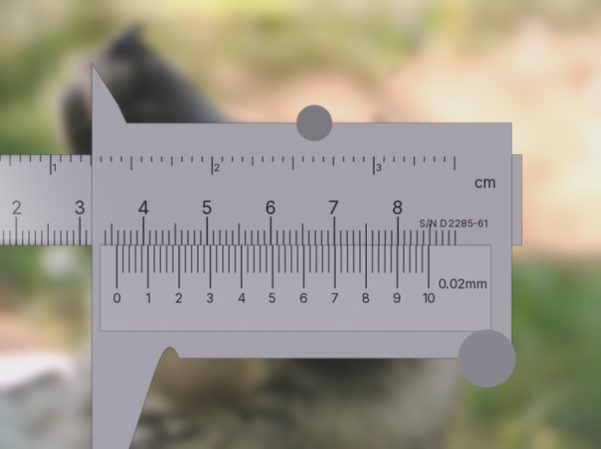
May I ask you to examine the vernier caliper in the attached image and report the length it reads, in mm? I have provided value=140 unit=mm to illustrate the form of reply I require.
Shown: value=35.8 unit=mm
